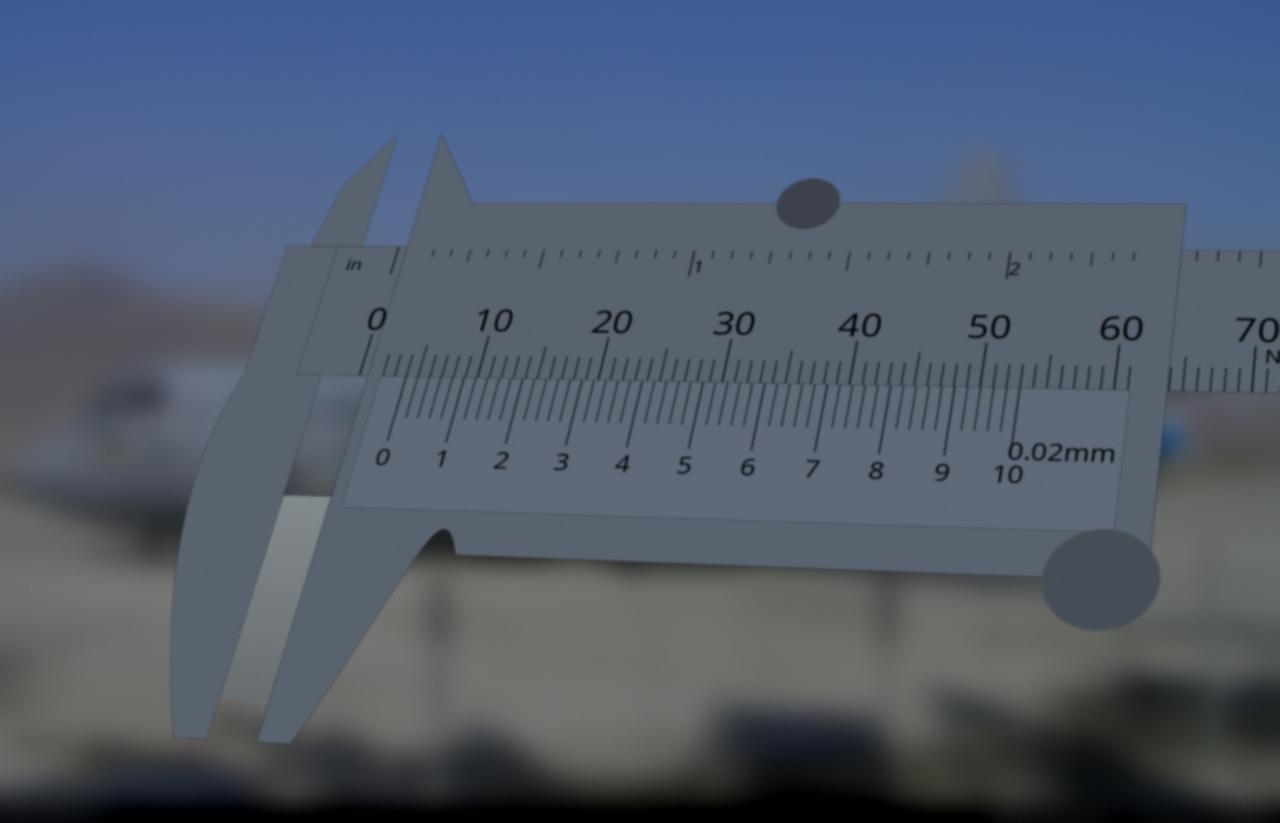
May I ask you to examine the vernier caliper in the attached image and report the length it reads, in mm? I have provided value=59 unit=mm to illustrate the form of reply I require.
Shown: value=4.0 unit=mm
